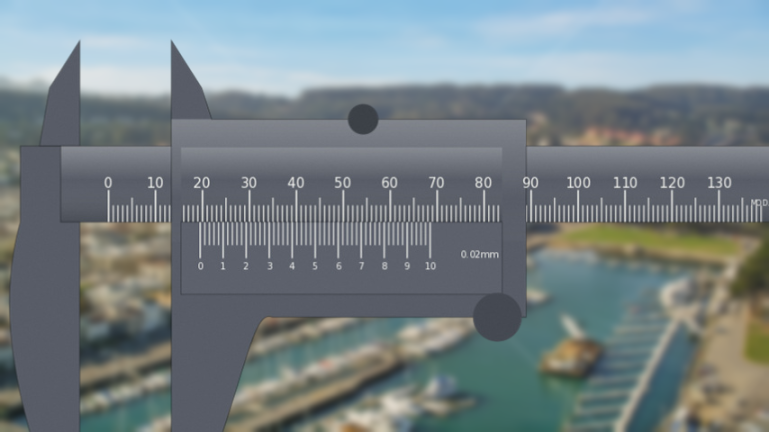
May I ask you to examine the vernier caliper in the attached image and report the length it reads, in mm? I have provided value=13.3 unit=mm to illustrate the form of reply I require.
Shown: value=19.5 unit=mm
